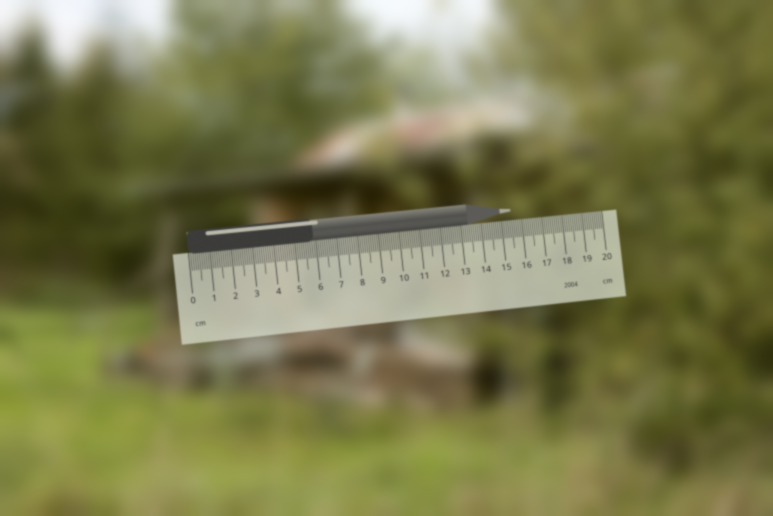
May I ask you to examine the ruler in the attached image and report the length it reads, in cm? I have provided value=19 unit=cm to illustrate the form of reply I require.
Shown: value=15.5 unit=cm
